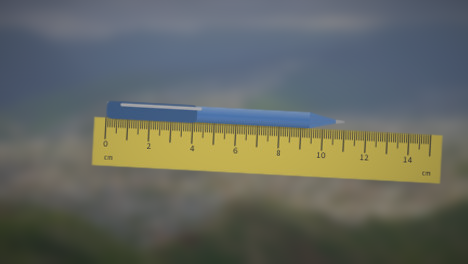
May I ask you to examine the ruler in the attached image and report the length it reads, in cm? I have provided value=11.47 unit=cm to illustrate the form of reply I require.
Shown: value=11 unit=cm
